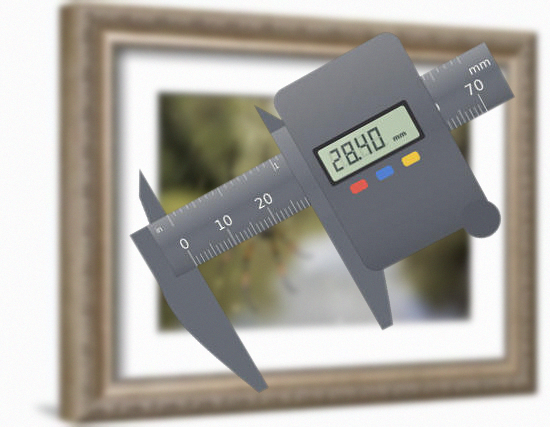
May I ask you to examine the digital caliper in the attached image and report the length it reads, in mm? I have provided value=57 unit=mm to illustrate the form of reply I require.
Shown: value=28.40 unit=mm
